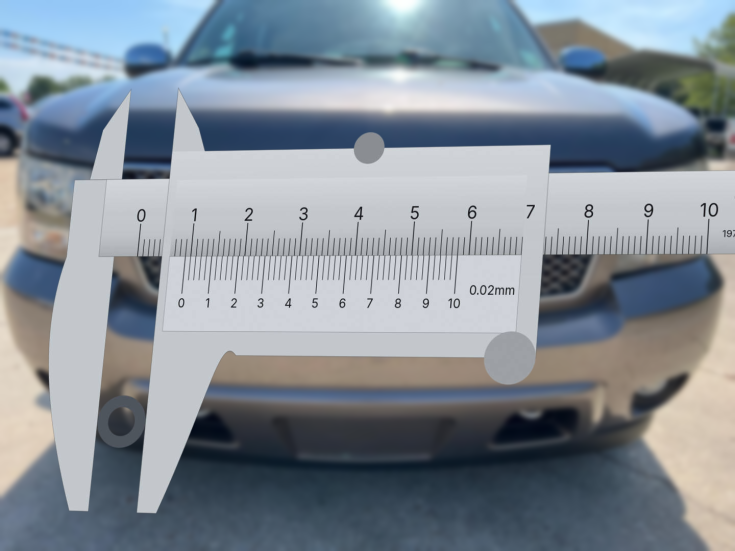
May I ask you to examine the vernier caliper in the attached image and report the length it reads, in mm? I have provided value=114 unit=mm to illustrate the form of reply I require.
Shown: value=9.0 unit=mm
